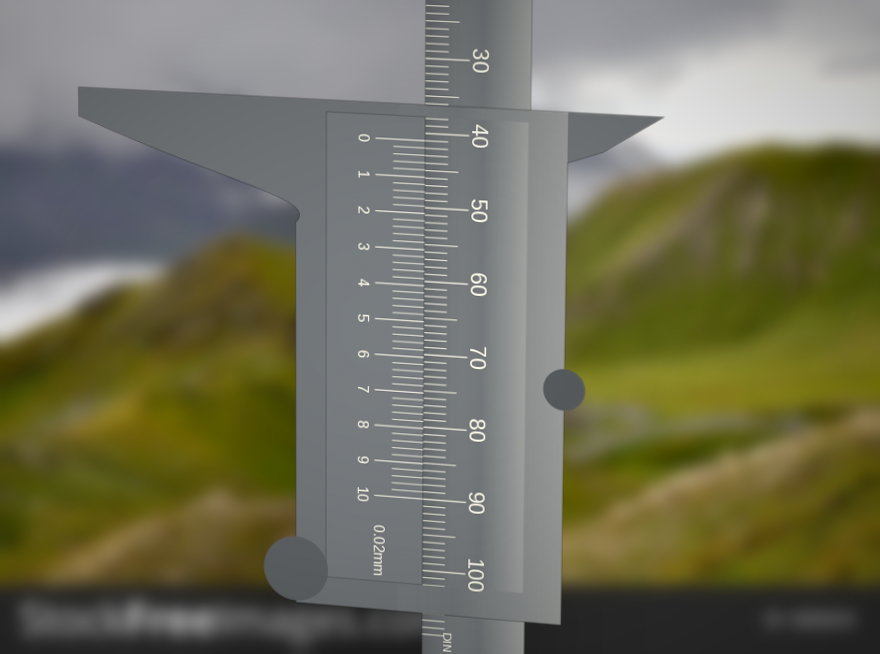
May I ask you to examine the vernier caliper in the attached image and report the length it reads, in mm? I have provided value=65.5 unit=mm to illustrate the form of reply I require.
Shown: value=41.0 unit=mm
